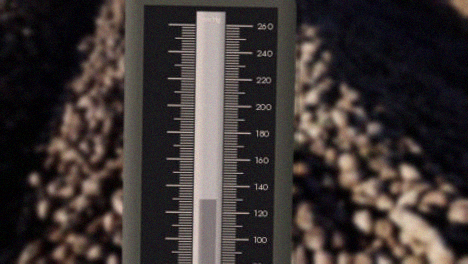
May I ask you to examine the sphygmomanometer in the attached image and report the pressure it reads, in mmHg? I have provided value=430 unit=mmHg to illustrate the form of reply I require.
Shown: value=130 unit=mmHg
